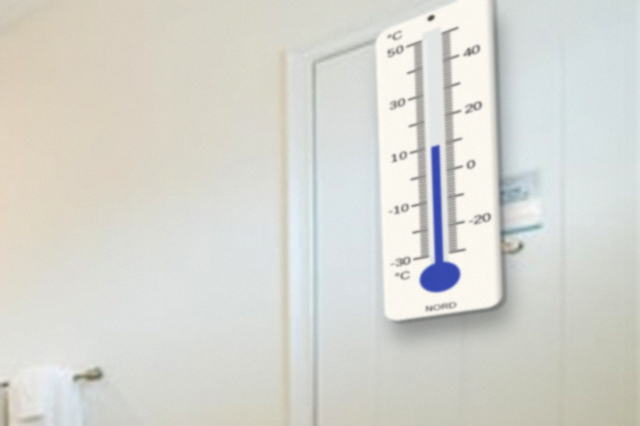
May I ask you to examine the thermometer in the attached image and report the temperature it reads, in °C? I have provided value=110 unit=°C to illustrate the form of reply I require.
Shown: value=10 unit=°C
